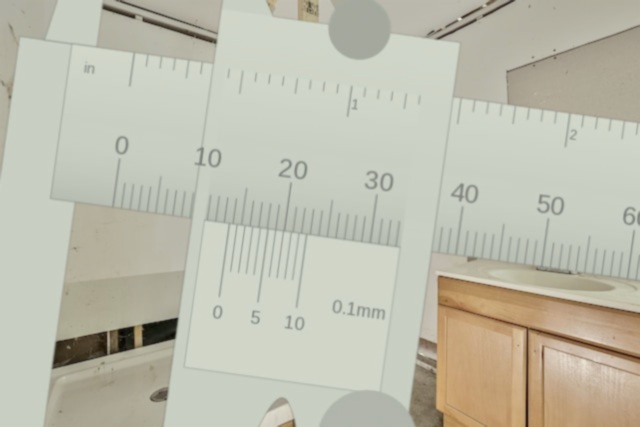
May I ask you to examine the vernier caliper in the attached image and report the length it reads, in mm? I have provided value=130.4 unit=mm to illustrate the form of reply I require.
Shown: value=13.6 unit=mm
